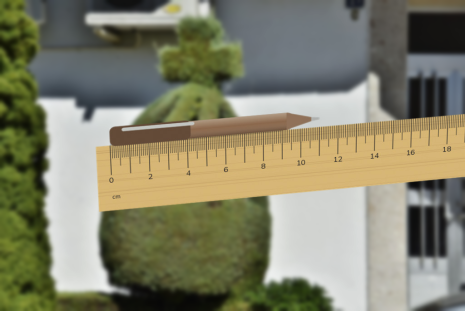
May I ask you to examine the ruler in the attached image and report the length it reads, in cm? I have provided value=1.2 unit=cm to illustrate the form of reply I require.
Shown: value=11 unit=cm
